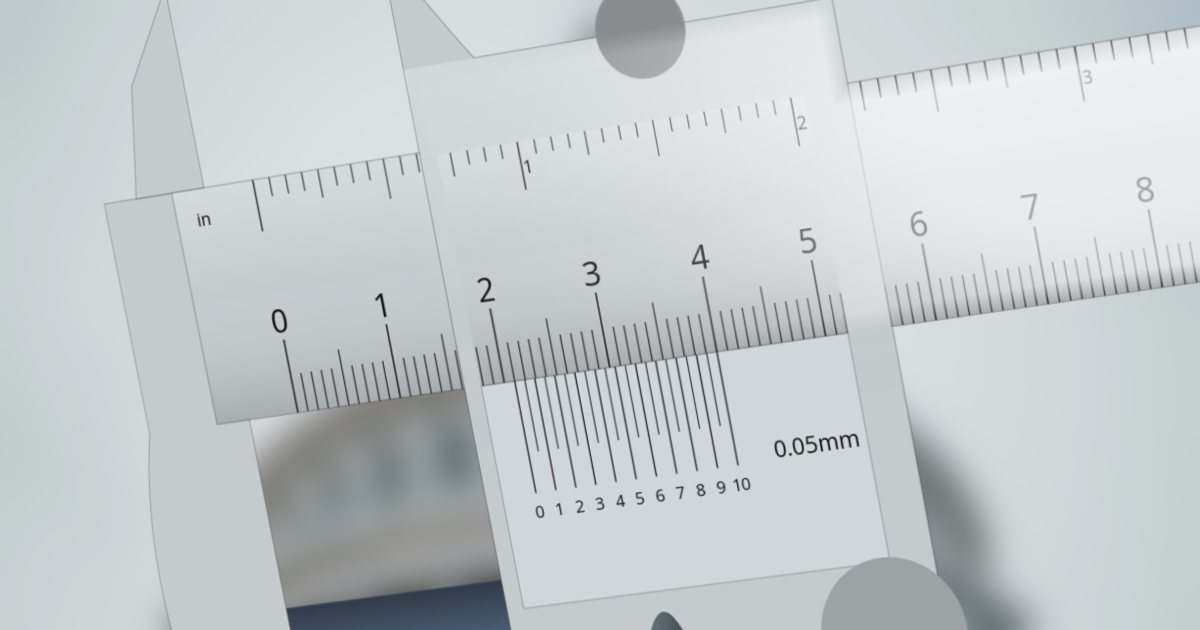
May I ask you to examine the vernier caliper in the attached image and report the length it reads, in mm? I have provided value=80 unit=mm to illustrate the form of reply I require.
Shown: value=21.0 unit=mm
